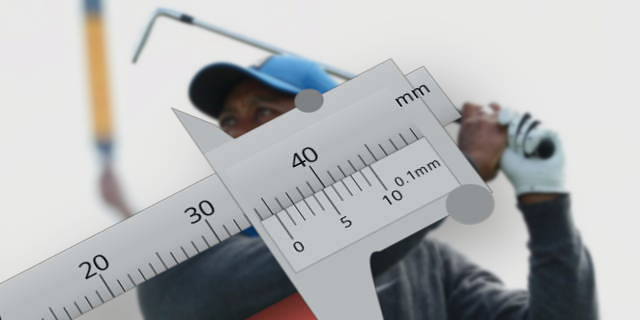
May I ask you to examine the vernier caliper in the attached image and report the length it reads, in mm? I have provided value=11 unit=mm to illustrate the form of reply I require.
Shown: value=35.2 unit=mm
